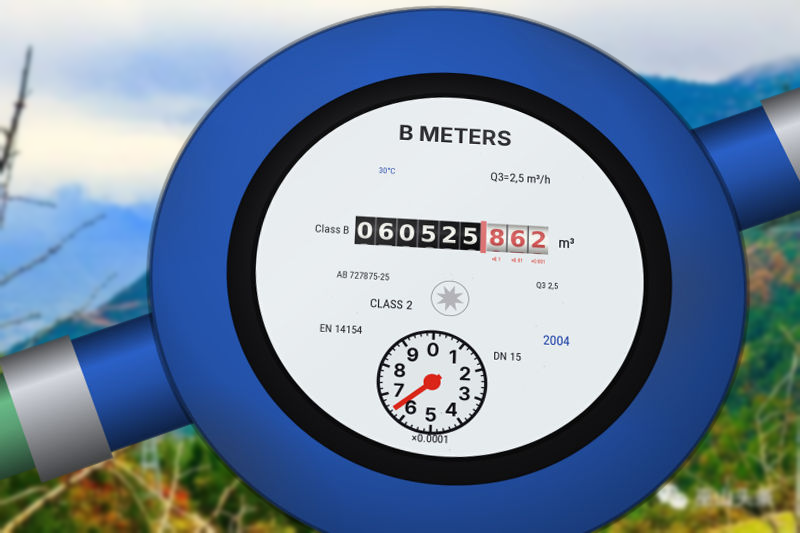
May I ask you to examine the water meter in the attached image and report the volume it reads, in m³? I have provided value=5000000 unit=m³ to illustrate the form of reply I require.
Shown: value=60525.8626 unit=m³
